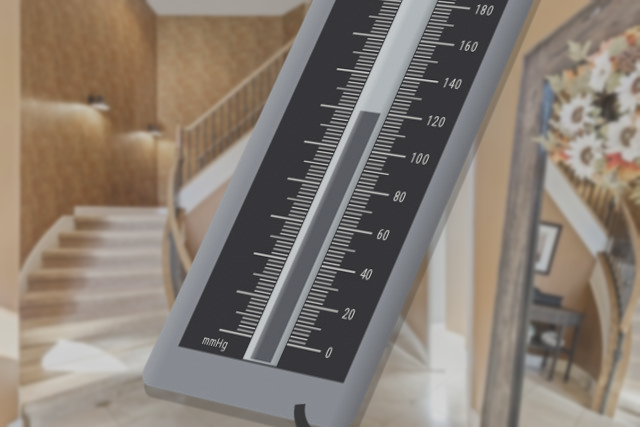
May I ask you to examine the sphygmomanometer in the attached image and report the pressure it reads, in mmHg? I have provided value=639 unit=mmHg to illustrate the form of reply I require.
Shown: value=120 unit=mmHg
